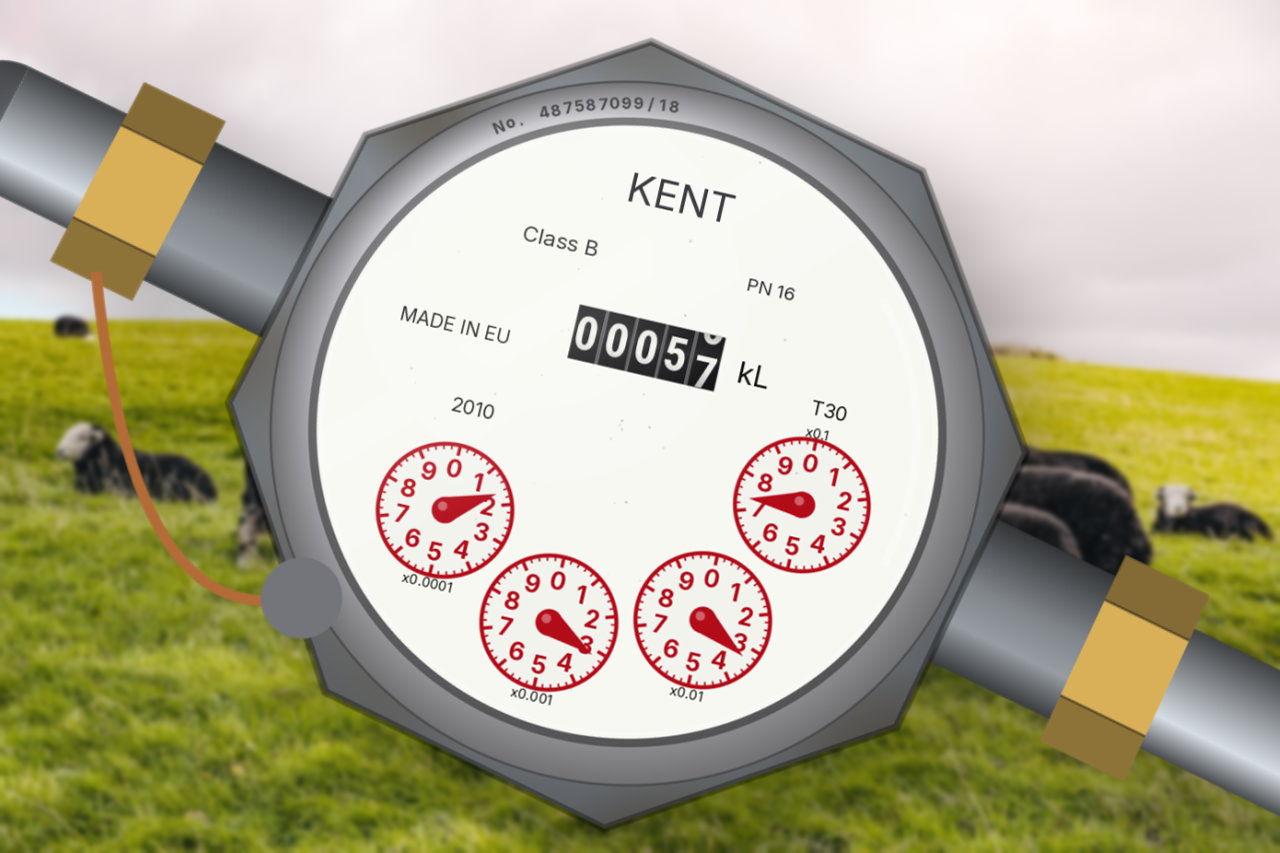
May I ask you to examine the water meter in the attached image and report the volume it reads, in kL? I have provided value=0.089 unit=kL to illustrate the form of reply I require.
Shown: value=56.7331 unit=kL
